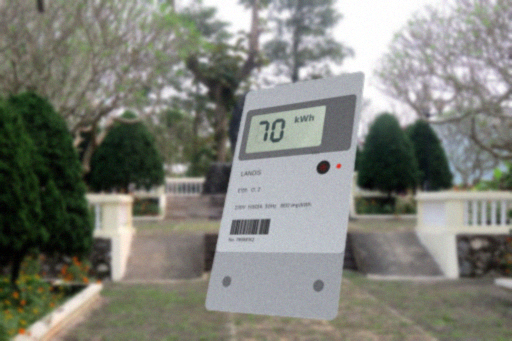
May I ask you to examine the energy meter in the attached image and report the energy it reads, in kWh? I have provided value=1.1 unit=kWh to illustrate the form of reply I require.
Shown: value=70 unit=kWh
